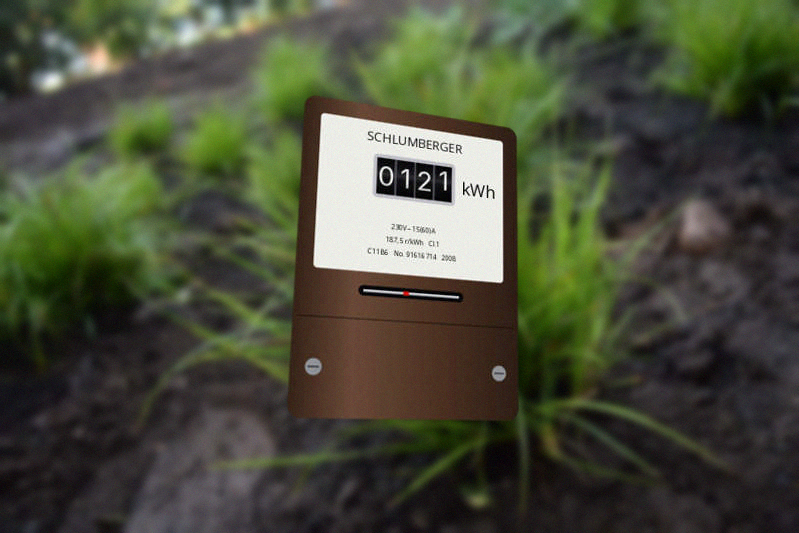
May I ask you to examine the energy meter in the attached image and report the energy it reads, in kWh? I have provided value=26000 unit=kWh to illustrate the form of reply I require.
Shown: value=121 unit=kWh
